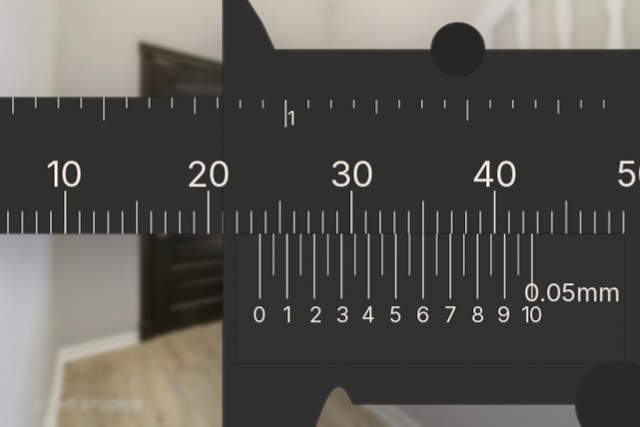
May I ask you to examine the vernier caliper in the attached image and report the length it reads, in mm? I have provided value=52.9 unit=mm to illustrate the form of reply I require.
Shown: value=23.6 unit=mm
